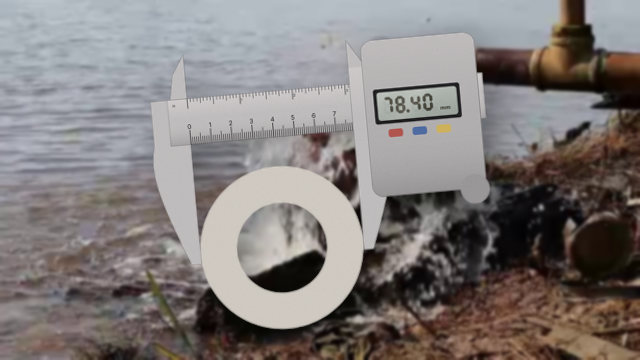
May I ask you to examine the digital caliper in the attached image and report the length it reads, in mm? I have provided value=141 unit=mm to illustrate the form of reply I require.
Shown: value=78.40 unit=mm
